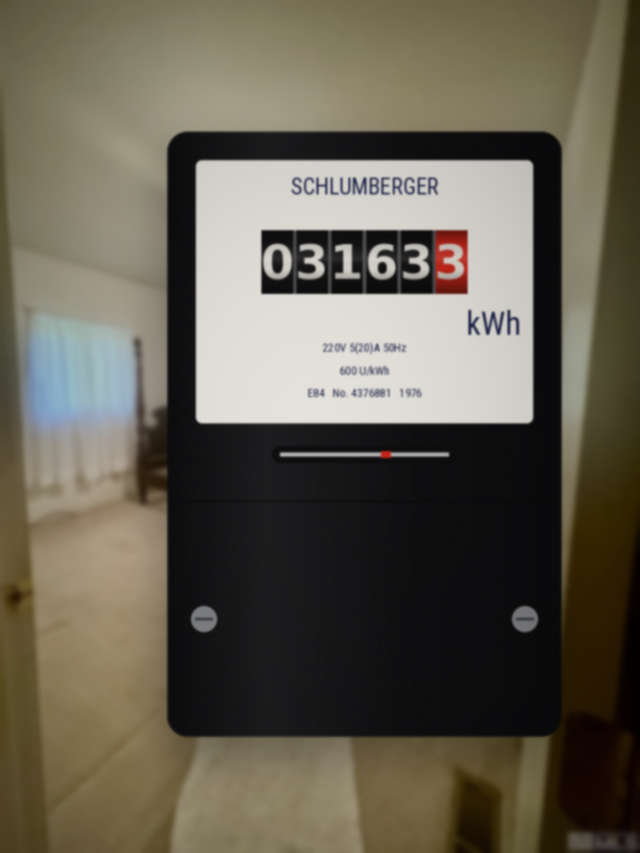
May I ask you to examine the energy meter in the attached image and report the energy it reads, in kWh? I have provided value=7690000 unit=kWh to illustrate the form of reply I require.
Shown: value=3163.3 unit=kWh
